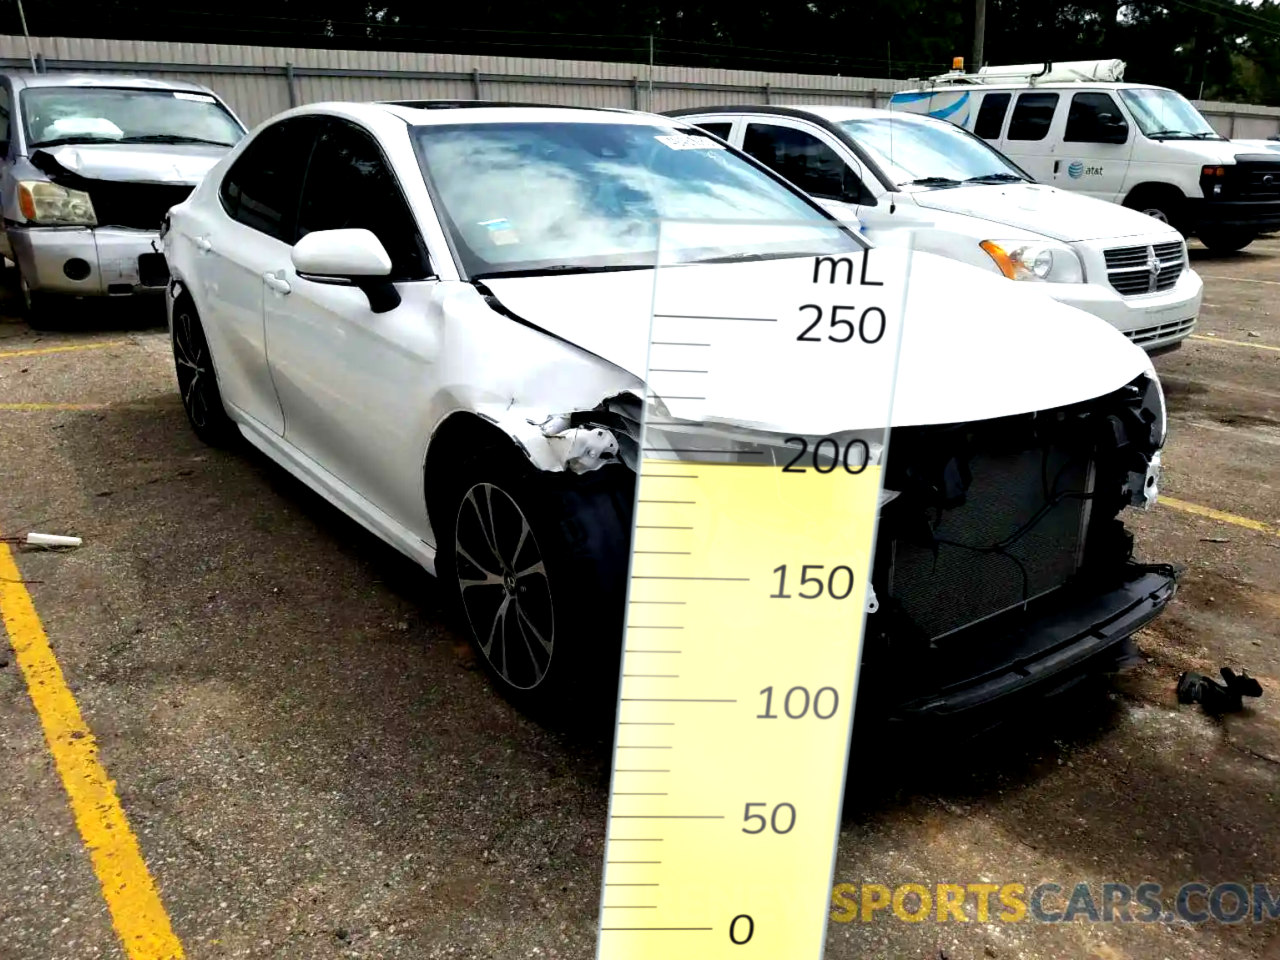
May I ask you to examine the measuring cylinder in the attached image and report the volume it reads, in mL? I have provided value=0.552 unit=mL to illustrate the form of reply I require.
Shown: value=195 unit=mL
